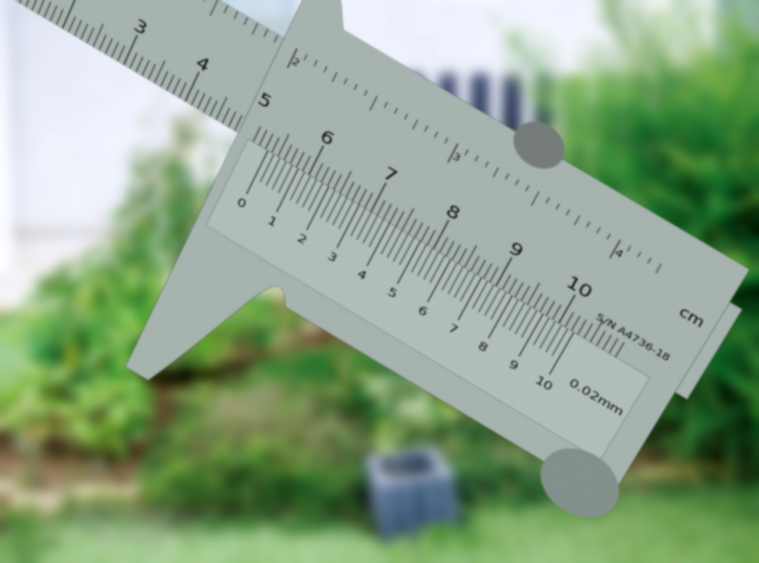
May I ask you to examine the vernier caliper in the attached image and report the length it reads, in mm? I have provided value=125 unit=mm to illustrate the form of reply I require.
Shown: value=53.4 unit=mm
